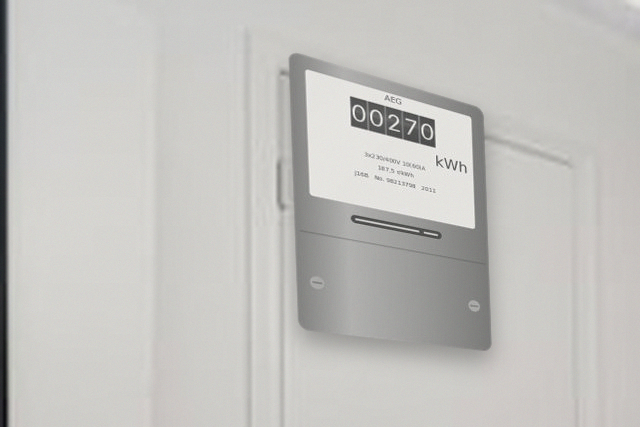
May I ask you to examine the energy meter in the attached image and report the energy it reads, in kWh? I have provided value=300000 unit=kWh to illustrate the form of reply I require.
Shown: value=270 unit=kWh
